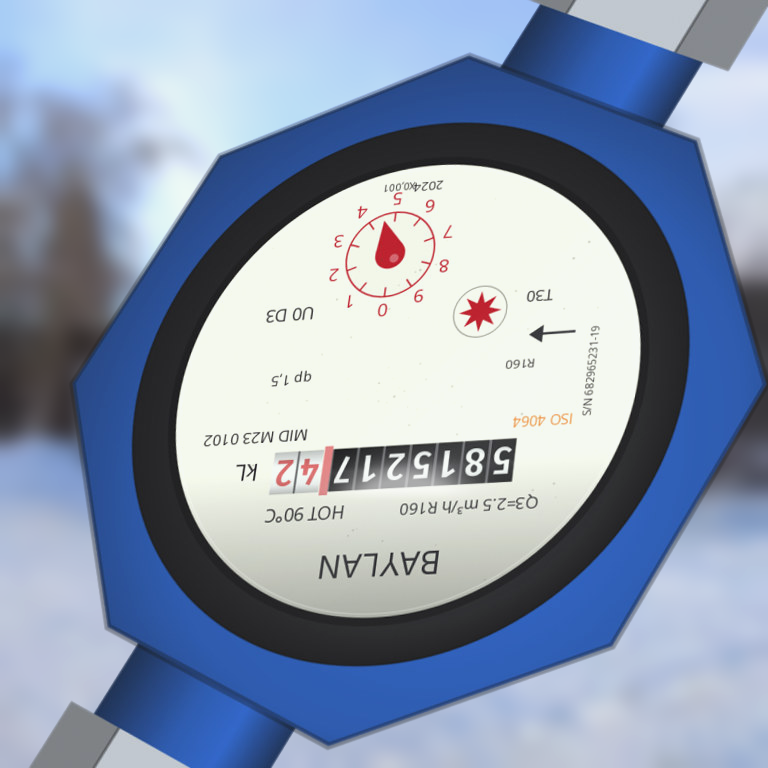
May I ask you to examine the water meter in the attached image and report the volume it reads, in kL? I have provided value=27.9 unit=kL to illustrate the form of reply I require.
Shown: value=5815217.424 unit=kL
